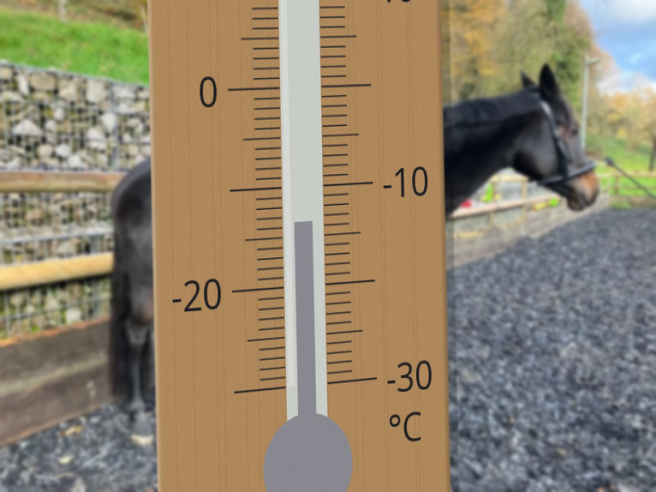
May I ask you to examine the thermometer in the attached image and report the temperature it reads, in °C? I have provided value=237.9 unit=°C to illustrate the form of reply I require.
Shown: value=-13.5 unit=°C
